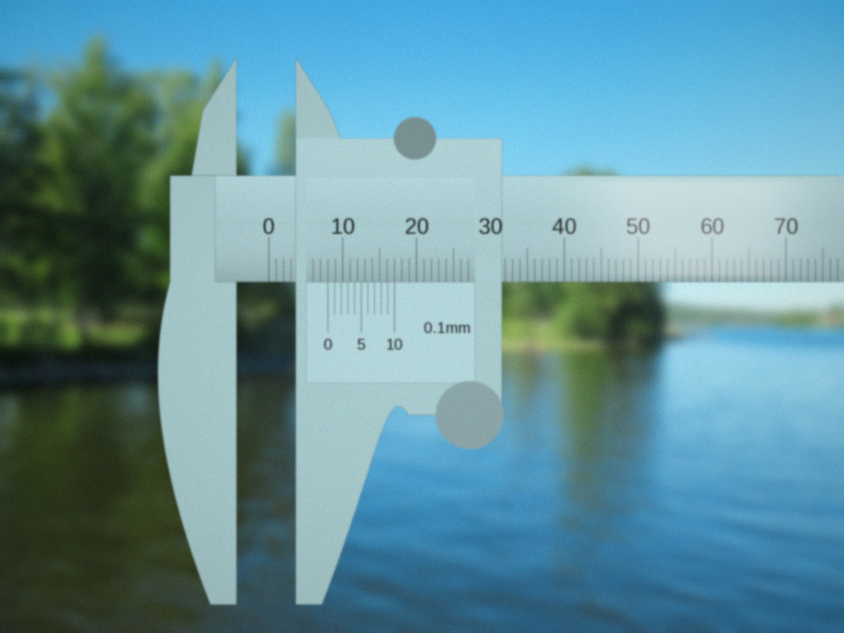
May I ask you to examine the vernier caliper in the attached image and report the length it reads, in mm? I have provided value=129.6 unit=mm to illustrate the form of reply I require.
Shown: value=8.0 unit=mm
